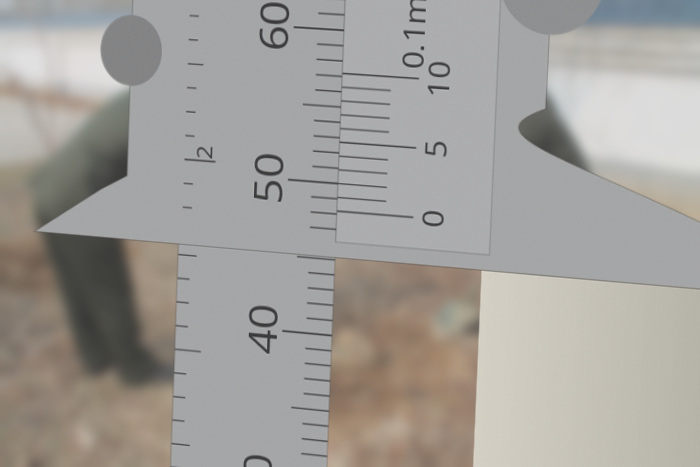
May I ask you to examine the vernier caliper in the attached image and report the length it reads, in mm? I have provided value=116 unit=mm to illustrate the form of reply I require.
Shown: value=48.2 unit=mm
